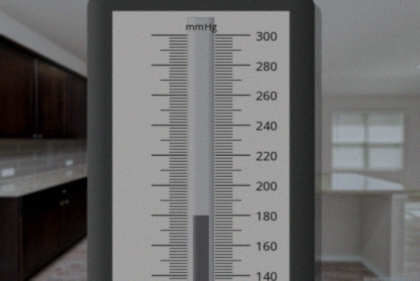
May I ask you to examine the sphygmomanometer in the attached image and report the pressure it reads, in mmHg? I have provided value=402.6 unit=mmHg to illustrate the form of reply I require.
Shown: value=180 unit=mmHg
